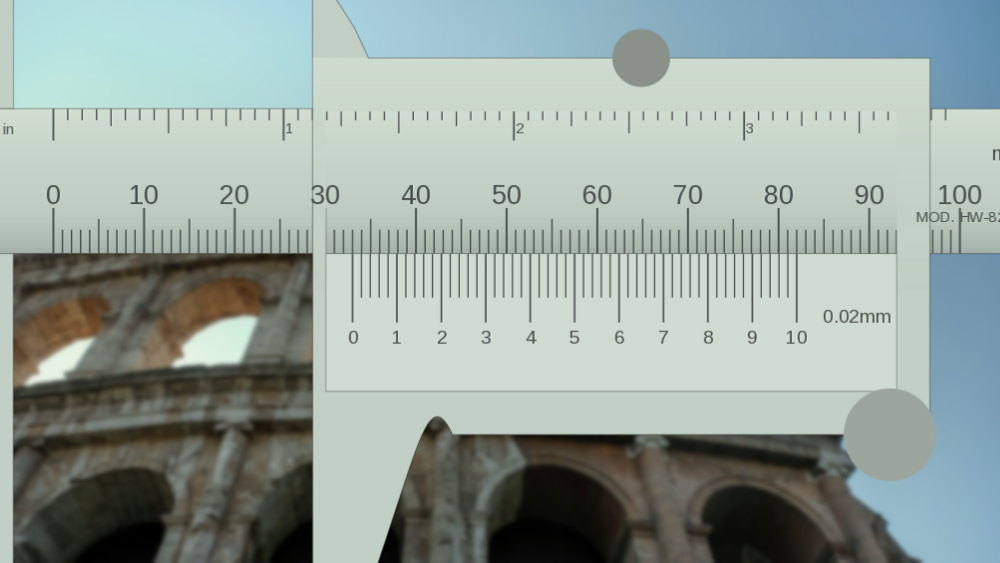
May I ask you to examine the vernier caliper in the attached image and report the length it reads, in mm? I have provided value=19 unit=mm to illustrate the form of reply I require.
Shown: value=33.0 unit=mm
